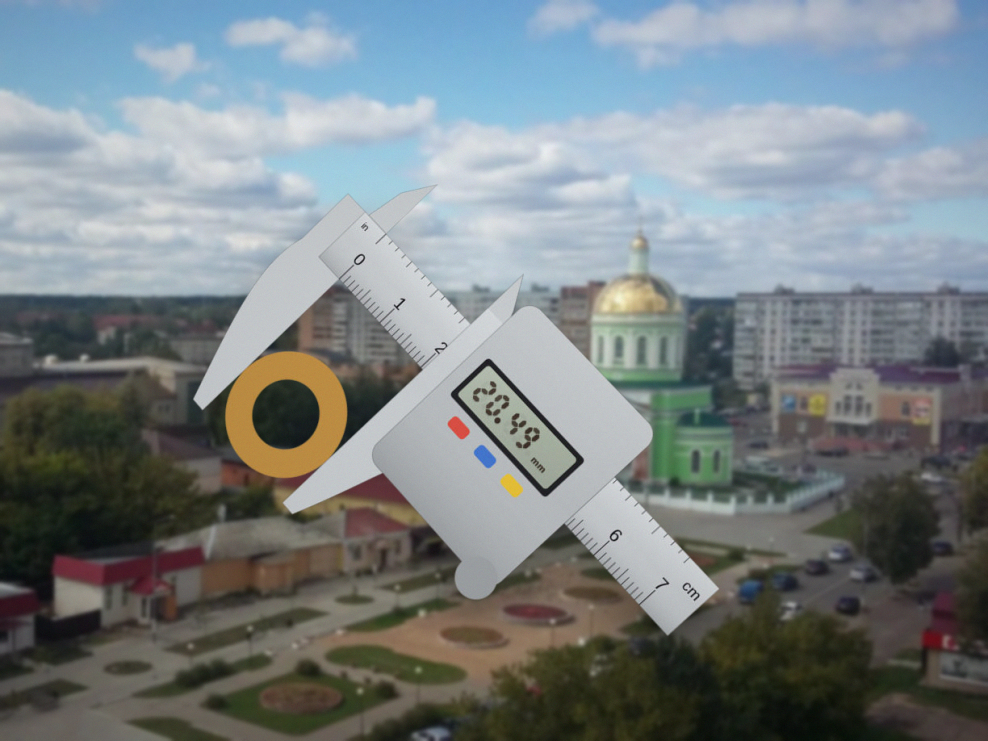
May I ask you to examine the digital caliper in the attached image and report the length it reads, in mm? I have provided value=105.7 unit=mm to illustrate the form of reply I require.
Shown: value=20.49 unit=mm
